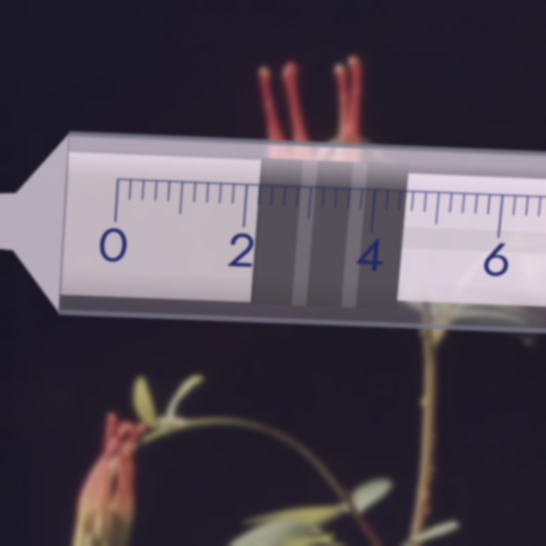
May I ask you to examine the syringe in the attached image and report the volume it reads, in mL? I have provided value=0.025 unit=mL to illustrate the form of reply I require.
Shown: value=2.2 unit=mL
